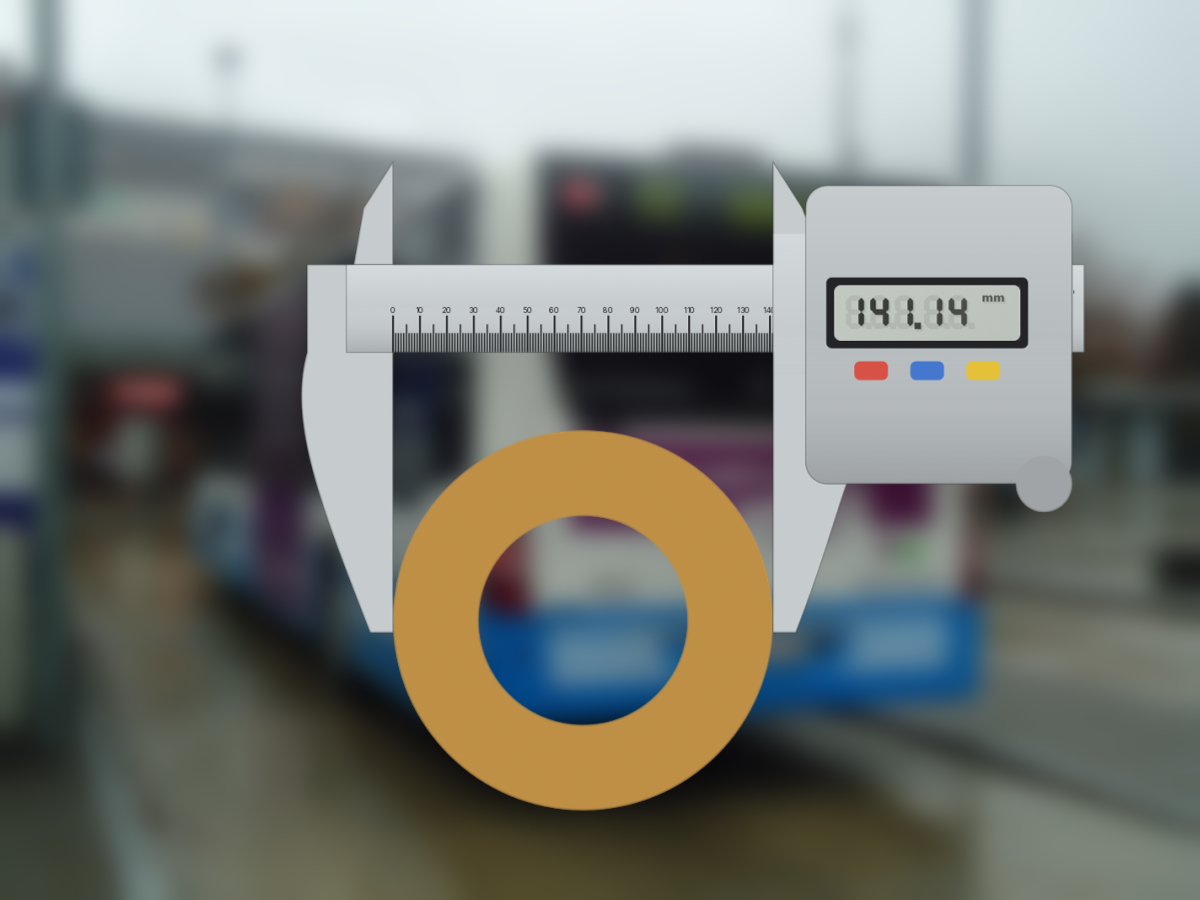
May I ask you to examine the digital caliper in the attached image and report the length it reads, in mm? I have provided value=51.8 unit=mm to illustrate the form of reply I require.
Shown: value=141.14 unit=mm
